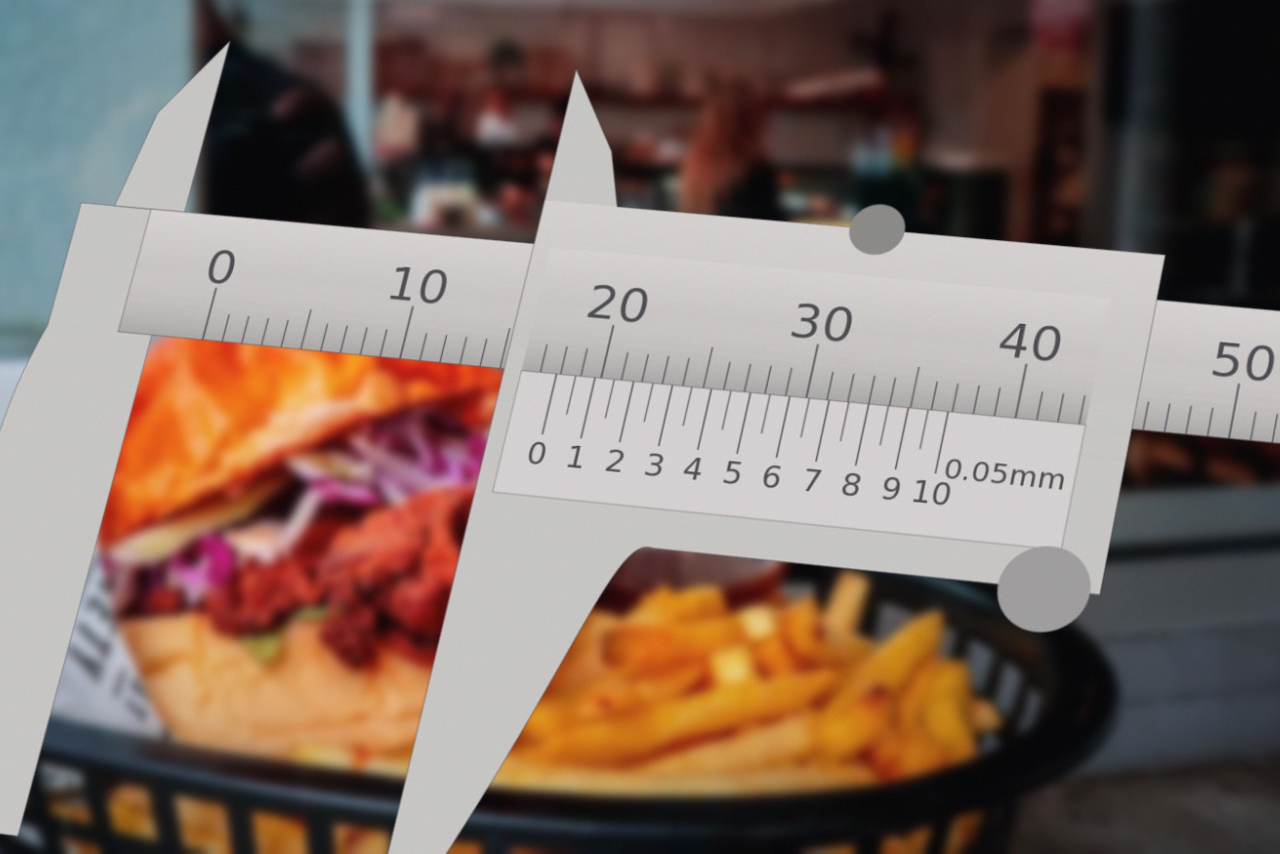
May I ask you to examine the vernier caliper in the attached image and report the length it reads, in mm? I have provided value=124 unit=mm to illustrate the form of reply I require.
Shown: value=17.8 unit=mm
